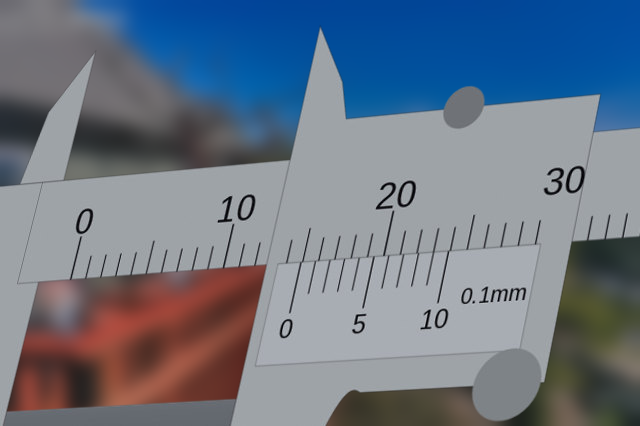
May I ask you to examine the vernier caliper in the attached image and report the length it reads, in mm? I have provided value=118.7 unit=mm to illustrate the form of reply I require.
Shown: value=14.9 unit=mm
